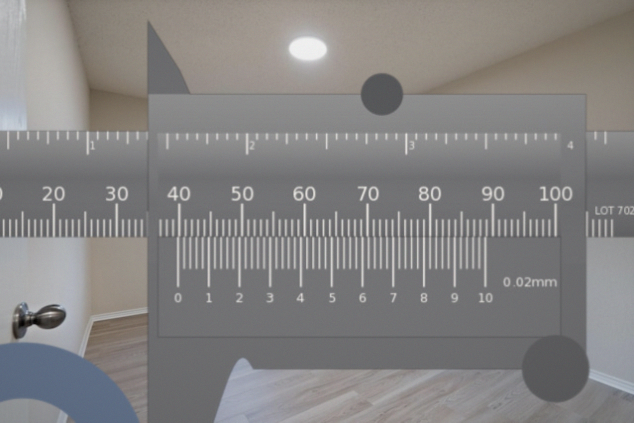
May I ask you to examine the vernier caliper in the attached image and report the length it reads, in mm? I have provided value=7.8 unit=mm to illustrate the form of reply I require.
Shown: value=39.8 unit=mm
